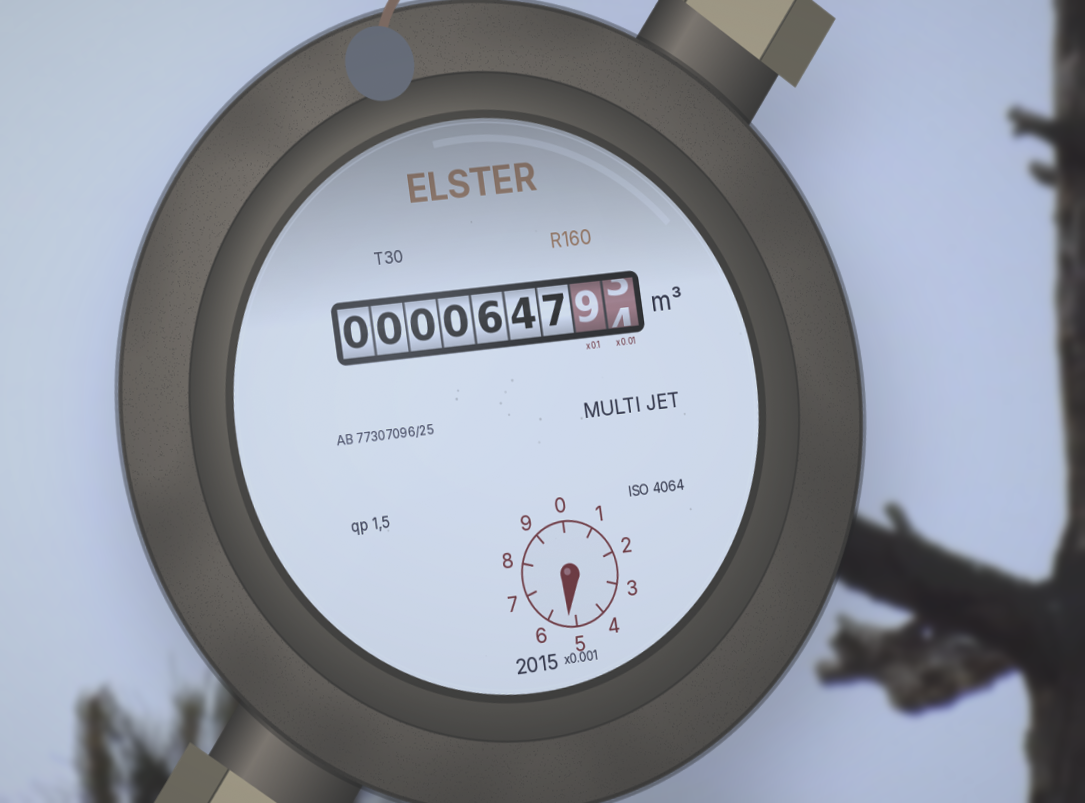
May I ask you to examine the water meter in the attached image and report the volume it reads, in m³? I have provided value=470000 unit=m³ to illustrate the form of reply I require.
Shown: value=647.935 unit=m³
